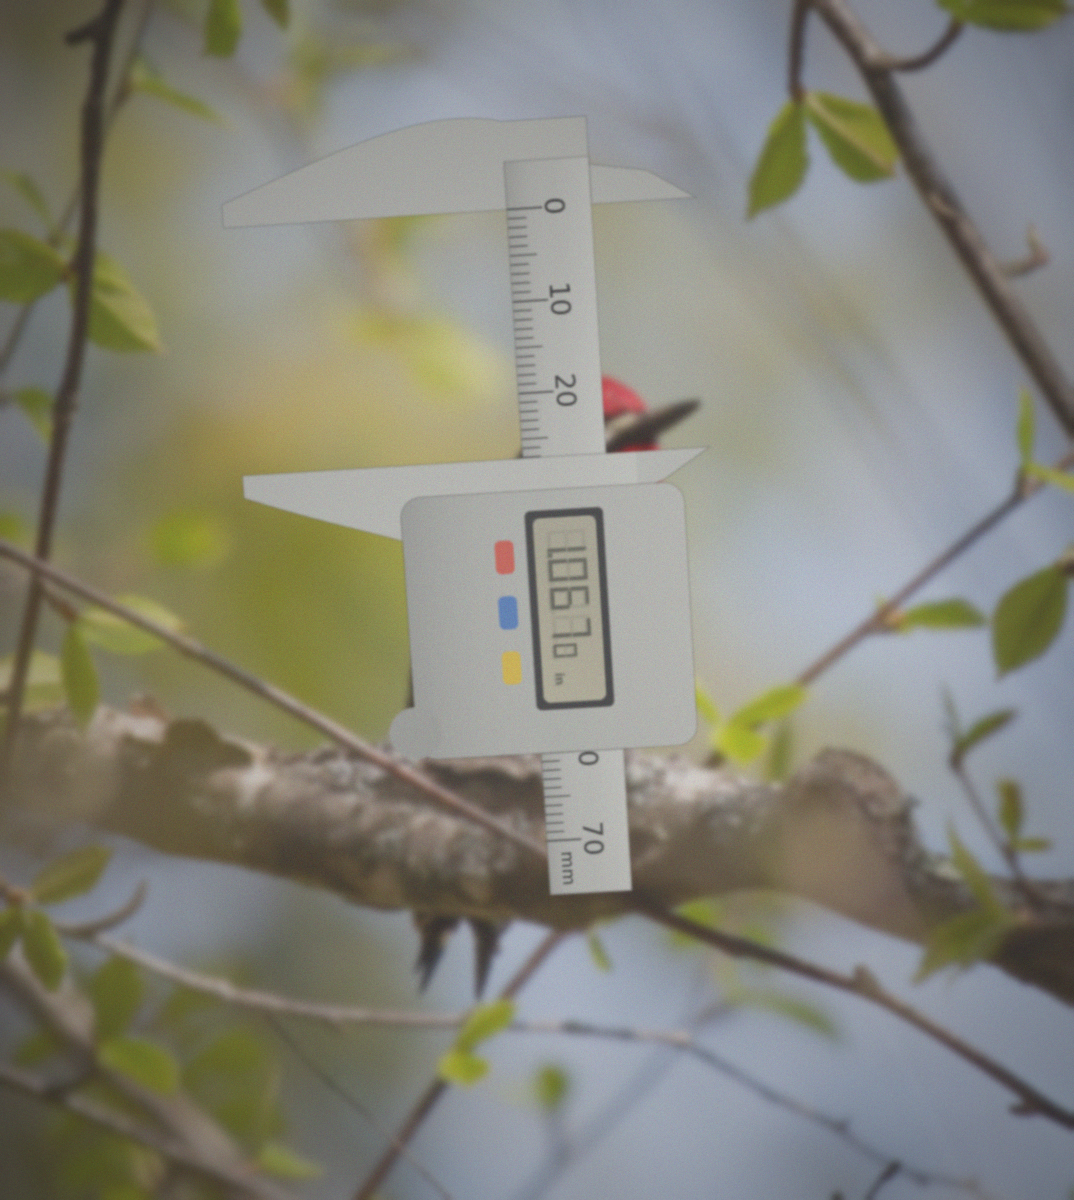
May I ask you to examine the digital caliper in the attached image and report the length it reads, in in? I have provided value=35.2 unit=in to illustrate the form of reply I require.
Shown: value=1.0670 unit=in
